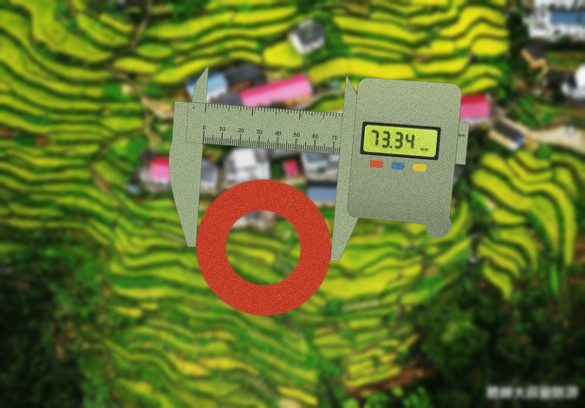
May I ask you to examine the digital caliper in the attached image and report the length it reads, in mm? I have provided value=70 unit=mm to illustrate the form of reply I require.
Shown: value=73.34 unit=mm
